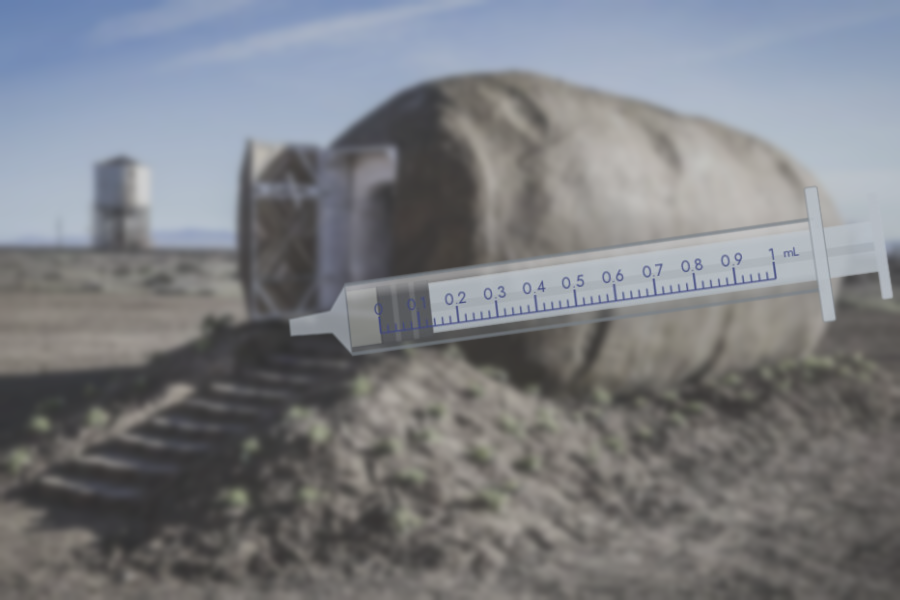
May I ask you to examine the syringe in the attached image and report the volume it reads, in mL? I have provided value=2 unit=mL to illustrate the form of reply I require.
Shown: value=0 unit=mL
